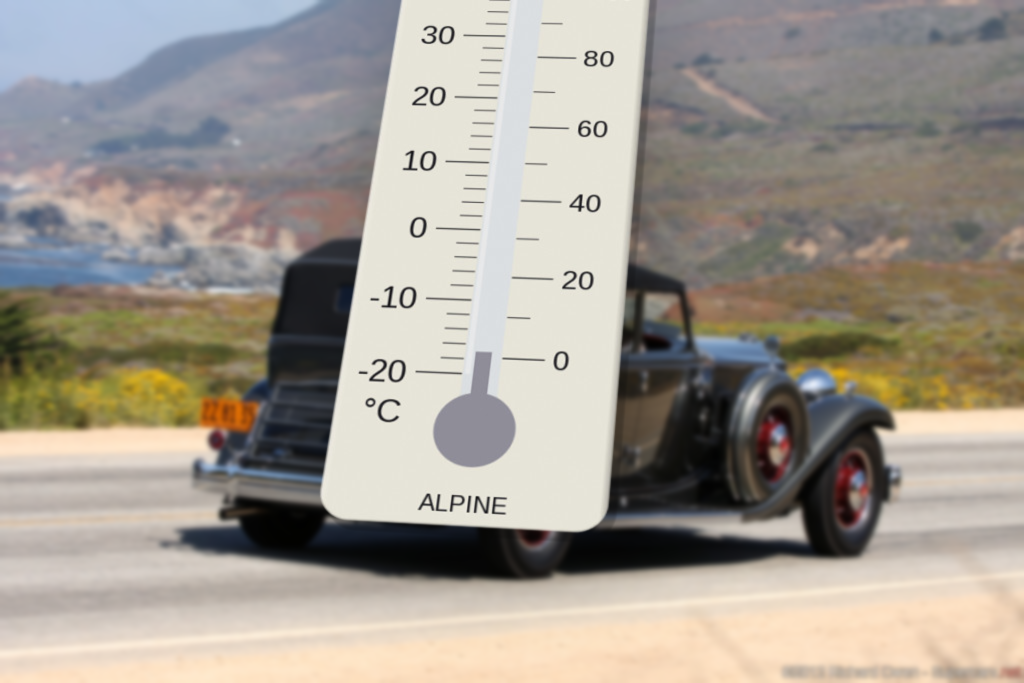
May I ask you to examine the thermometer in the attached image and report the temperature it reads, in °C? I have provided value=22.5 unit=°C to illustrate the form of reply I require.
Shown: value=-17 unit=°C
